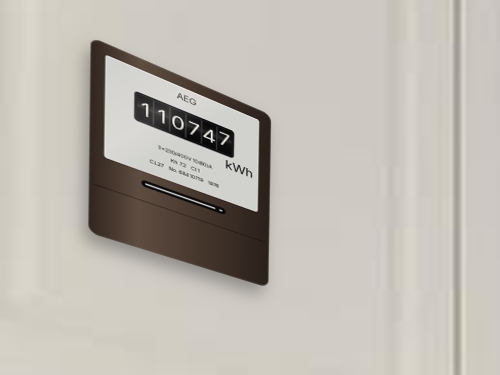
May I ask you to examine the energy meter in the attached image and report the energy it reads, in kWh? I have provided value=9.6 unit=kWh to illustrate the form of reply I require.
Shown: value=110747 unit=kWh
